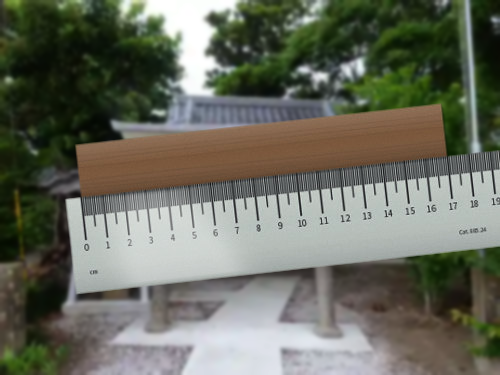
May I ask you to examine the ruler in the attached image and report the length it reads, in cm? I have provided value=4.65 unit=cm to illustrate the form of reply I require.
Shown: value=17 unit=cm
